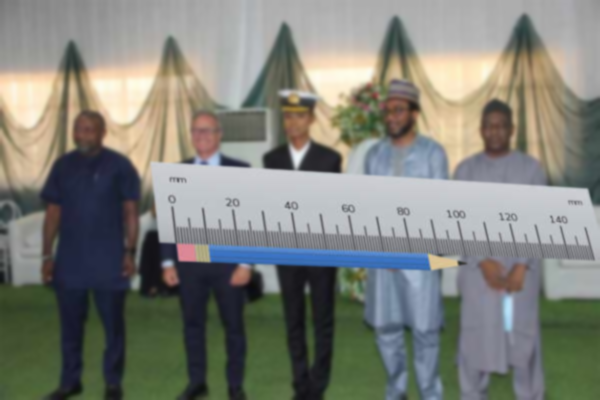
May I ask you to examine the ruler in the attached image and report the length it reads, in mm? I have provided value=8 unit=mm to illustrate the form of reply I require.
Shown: value=100 unit=mm
